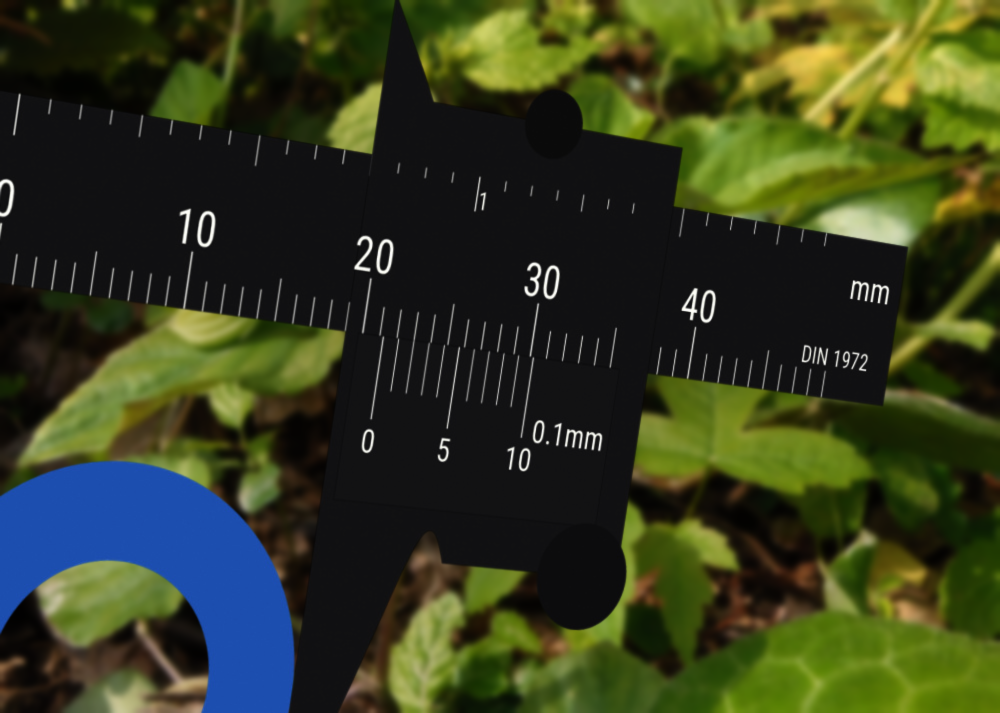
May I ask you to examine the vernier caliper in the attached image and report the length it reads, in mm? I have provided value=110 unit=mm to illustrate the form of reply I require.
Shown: value=21.2 unit=mm
